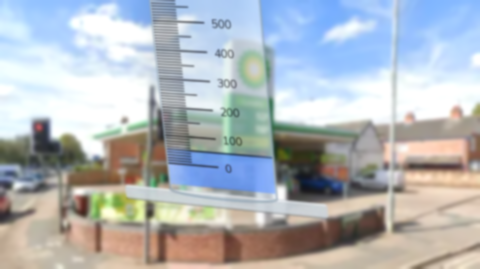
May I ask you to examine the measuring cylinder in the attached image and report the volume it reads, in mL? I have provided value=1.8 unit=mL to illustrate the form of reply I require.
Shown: value=50 unit=mL
